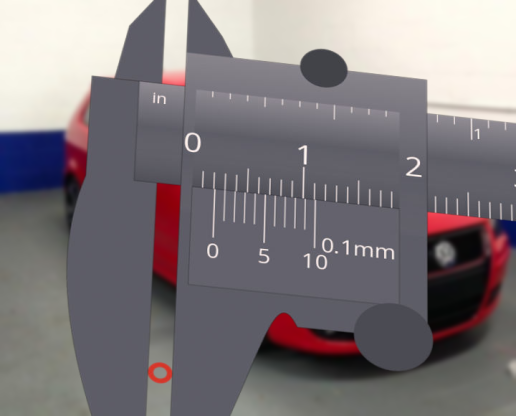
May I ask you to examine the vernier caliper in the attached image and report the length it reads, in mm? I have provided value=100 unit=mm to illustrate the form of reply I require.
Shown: value=2.1 unit=mm
